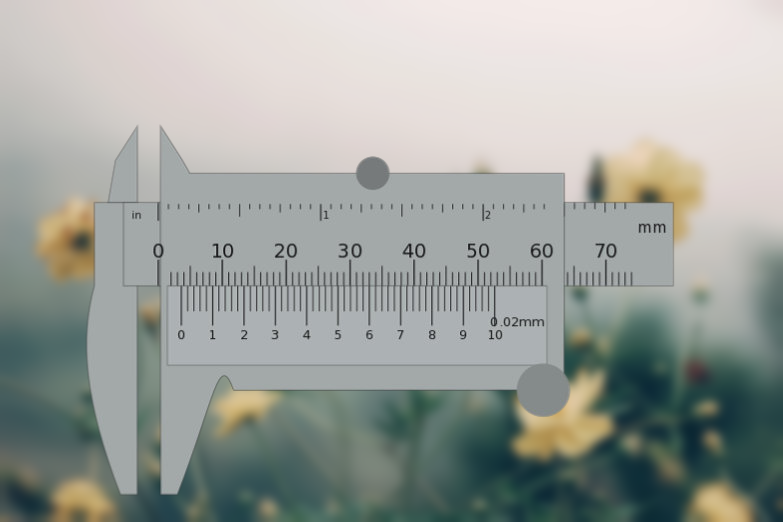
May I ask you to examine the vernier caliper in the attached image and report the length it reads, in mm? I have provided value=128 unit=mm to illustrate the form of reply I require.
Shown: value=3.6 unit=mm
